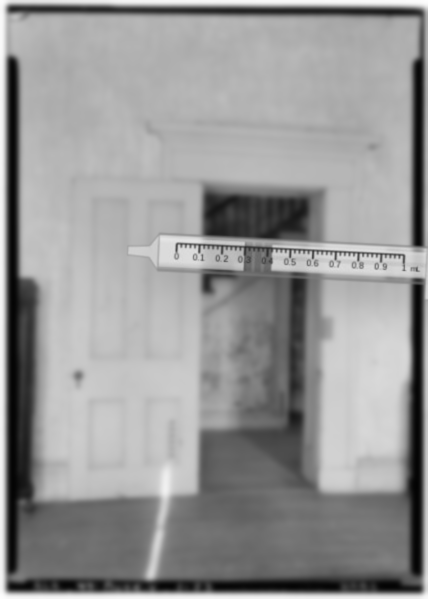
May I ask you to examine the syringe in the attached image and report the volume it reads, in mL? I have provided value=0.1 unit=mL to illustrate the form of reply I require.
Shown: value=0.3 unit=mL
